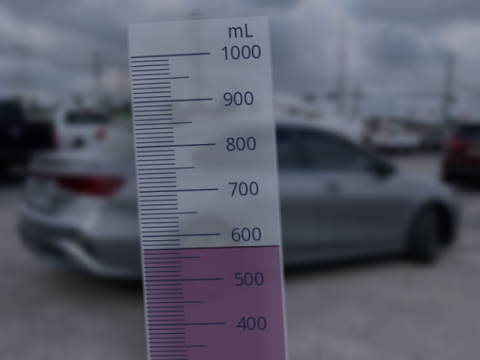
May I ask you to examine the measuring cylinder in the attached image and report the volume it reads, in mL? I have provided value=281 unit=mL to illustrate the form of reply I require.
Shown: value=570 unit=mL
